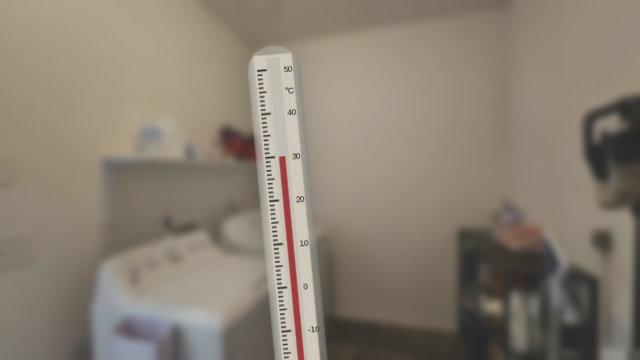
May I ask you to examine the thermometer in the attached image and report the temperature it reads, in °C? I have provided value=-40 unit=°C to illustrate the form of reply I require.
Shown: value=30 unit=°C
